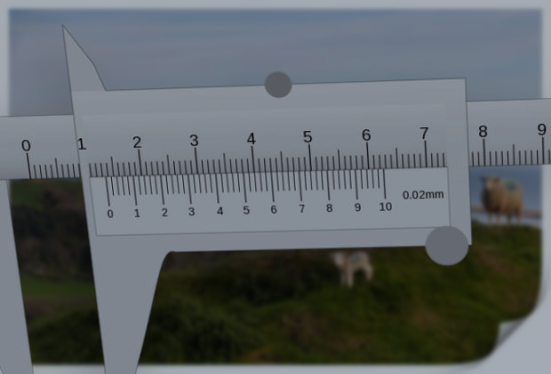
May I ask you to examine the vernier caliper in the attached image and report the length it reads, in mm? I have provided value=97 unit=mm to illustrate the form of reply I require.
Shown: value=13.6 unit=mm
